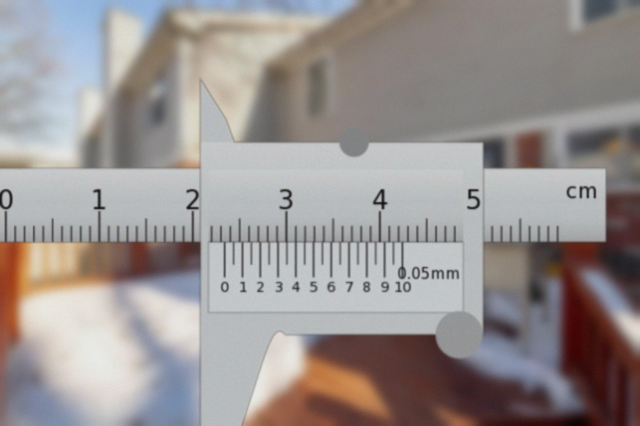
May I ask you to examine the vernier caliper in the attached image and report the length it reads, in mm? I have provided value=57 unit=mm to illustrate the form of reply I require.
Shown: value=23.4 unit=mm
